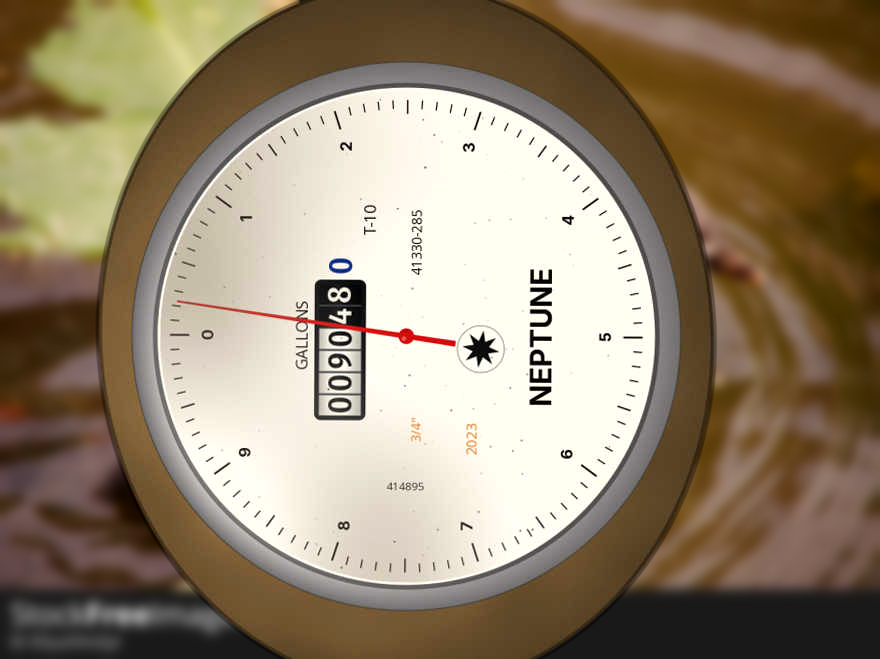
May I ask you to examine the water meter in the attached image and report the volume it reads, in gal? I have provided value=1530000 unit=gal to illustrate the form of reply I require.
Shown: value=90480.2 unit=gal
